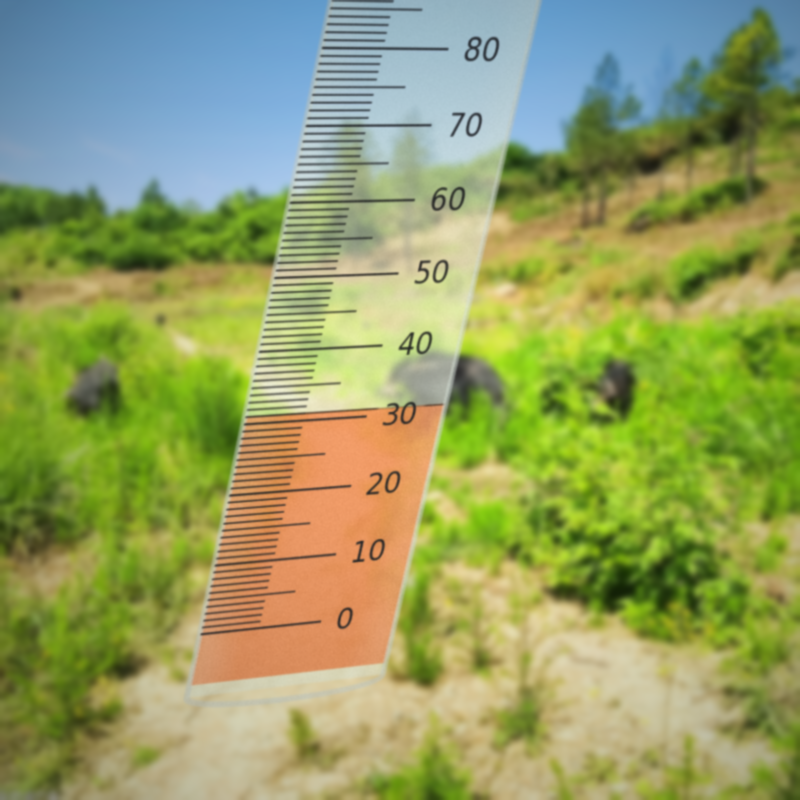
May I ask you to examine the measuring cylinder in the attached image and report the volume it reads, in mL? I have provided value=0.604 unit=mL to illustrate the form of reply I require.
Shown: value=31 unit=mL
